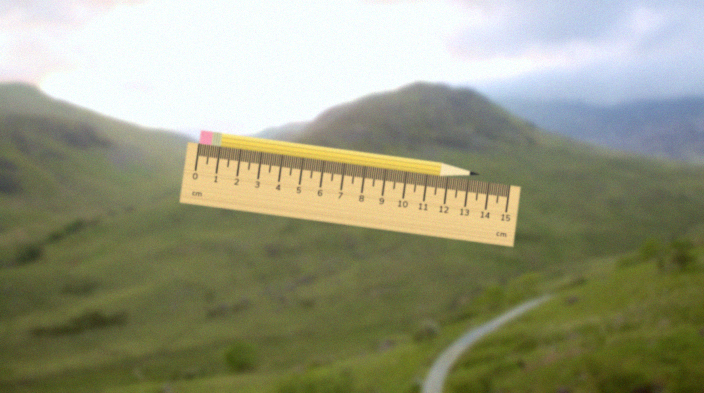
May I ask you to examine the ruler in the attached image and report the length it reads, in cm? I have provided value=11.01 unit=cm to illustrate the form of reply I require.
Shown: value=13.5 unit=cm
